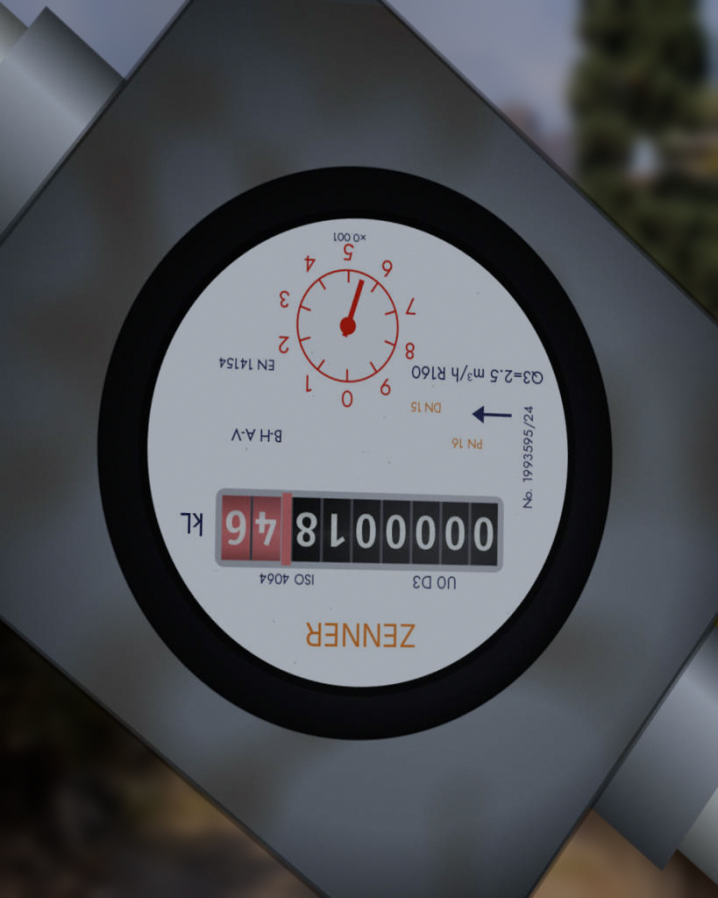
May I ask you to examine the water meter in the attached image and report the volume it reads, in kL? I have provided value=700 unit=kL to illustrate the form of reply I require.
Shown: value=18.465 unit=kL
